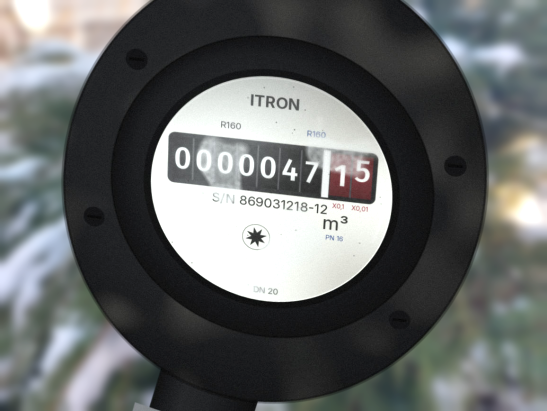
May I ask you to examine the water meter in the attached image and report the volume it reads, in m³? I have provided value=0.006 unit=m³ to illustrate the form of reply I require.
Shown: value=47.15 unit=m³
